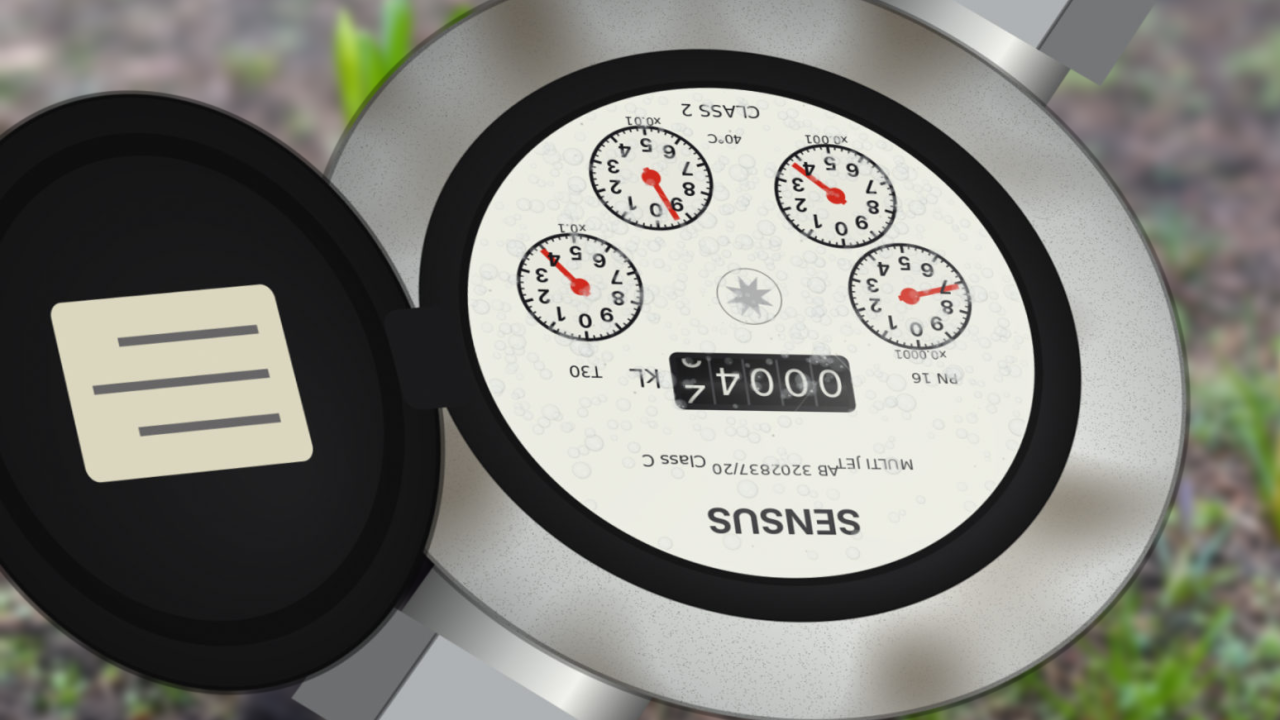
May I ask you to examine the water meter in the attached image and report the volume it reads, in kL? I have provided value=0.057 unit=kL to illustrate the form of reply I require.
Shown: value=42.3937 unit=kL
